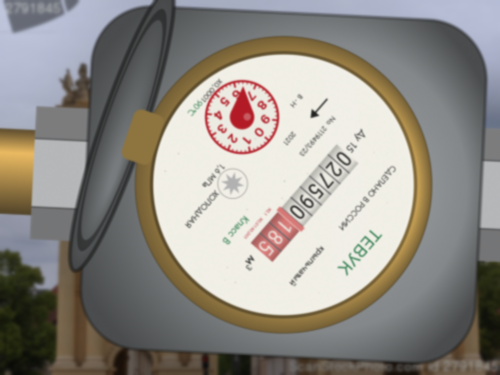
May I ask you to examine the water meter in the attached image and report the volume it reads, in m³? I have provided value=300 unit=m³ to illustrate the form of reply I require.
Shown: value=27590.1856 unit=m³
